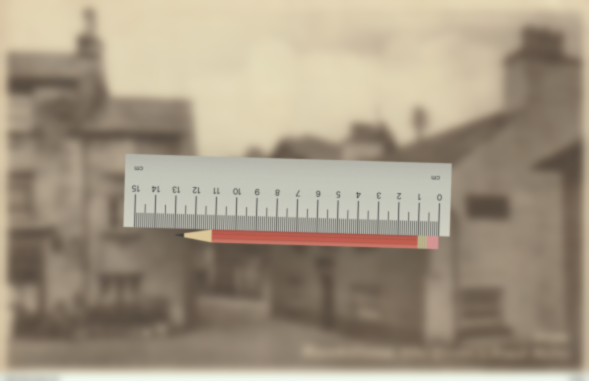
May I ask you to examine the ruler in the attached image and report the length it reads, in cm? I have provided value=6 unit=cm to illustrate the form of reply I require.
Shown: value=13 unit=cm
